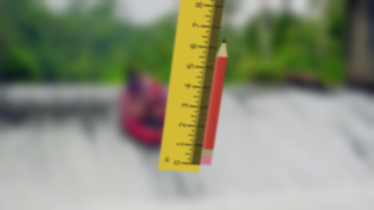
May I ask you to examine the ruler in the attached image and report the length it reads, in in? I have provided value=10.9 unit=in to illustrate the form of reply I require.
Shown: value=6.5 unit=in
